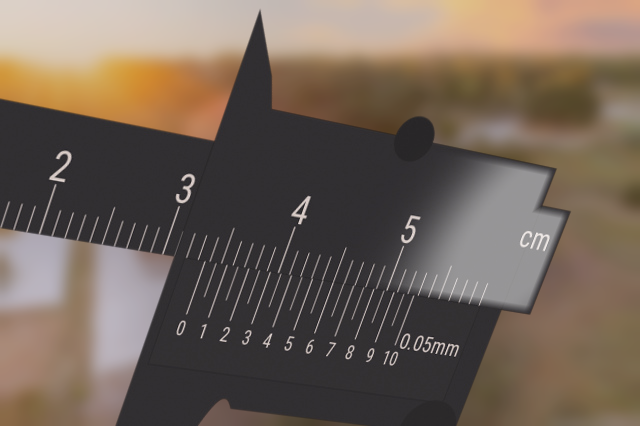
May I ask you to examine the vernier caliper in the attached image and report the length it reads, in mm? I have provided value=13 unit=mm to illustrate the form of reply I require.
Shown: value=33.6 unit=mm
